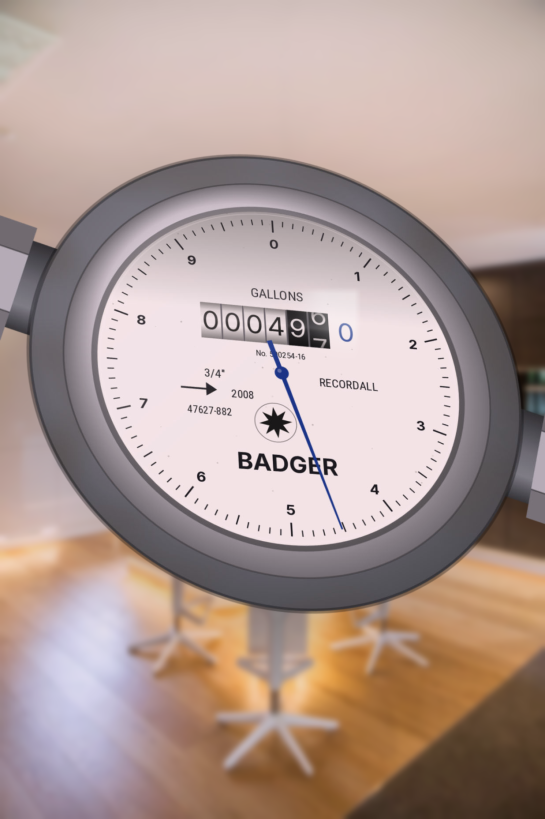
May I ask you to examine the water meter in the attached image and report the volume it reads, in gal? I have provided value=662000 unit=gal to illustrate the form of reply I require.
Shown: value=4964.5 unit=gal
